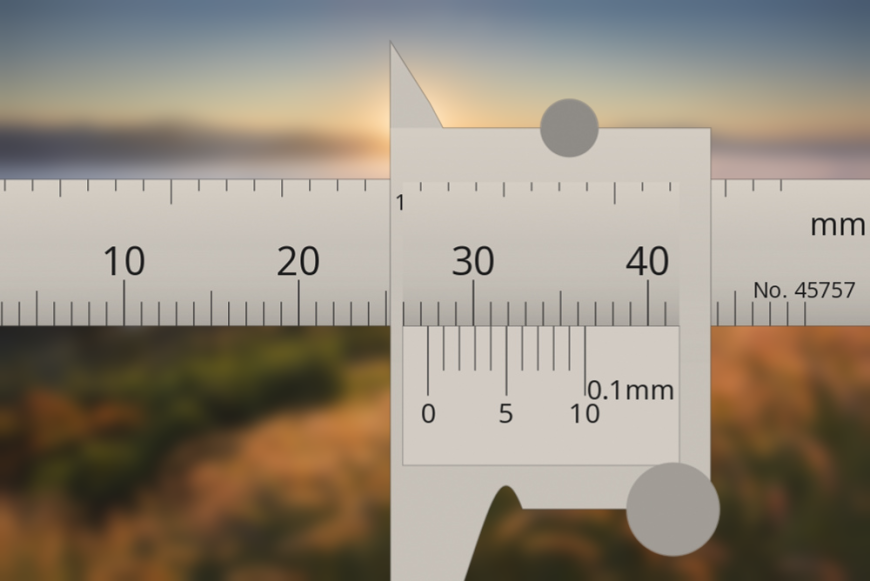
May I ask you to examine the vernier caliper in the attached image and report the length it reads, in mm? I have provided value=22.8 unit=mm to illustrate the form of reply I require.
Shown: value=27.4 unit=mm
